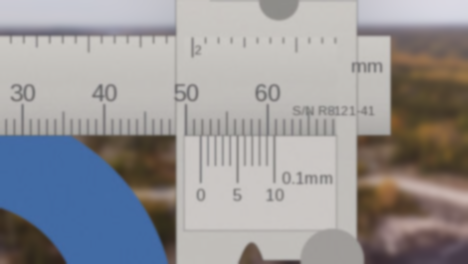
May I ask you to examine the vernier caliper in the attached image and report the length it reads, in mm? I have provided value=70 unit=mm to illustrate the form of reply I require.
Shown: value=51.8 unit=mm
